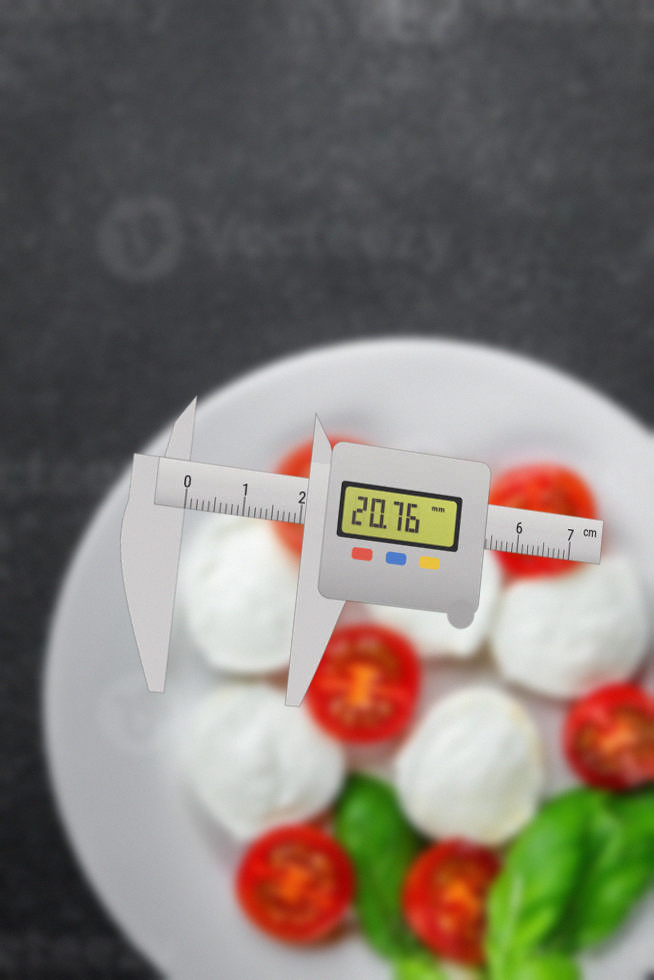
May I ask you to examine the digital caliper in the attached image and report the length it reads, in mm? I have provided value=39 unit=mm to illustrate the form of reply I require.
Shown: value=20.76 unit=mm
